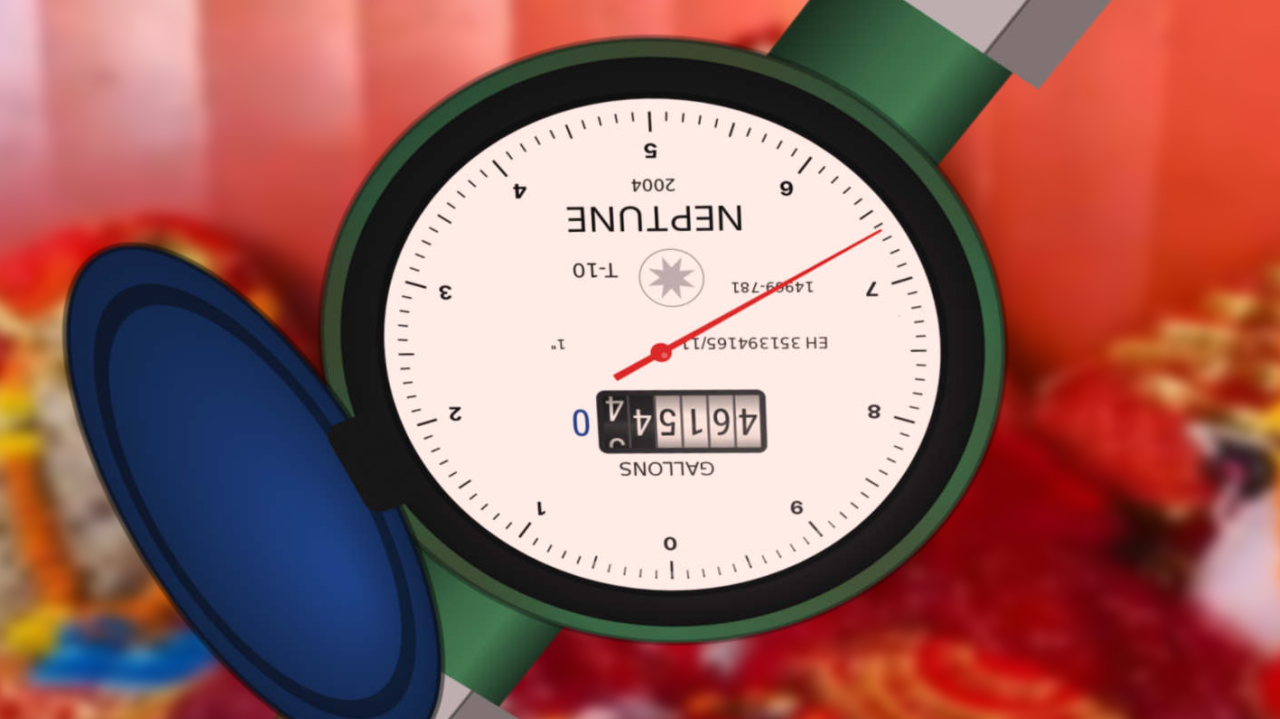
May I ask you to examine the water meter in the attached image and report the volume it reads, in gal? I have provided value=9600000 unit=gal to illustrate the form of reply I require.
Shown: value=4615436.6 unit=gal
